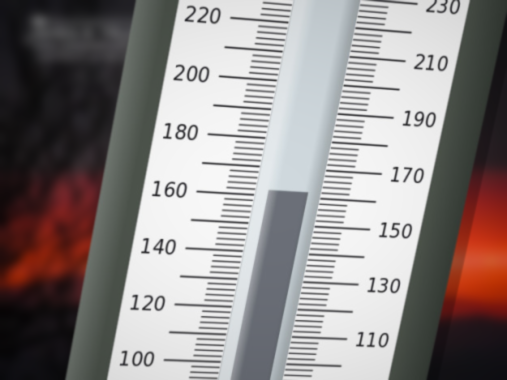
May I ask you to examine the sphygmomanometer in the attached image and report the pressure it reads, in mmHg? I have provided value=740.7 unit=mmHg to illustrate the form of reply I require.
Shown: value=162 unit=mmHg
